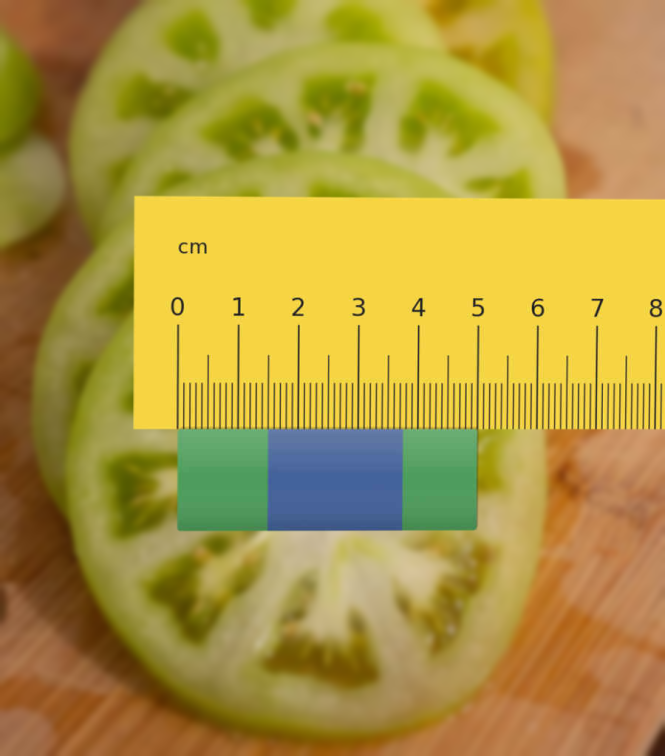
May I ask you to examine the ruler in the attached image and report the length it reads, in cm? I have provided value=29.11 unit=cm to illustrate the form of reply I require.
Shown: value=5 unit=cm
